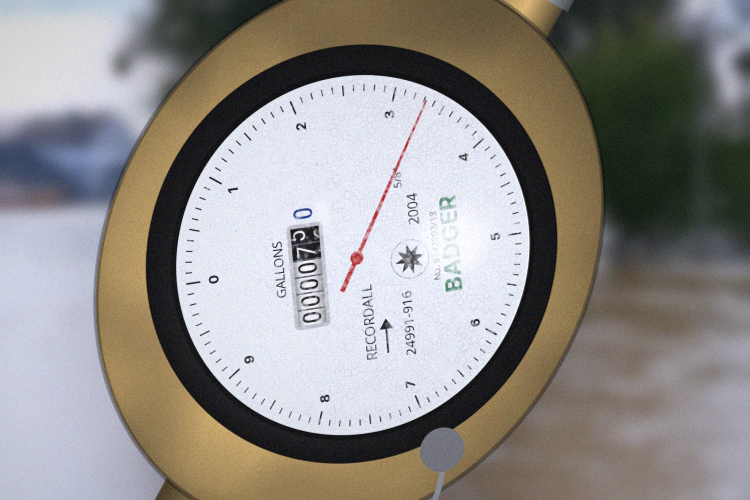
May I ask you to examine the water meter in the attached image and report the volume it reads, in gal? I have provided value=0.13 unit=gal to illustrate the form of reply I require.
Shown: value=753.3 unit=gal
